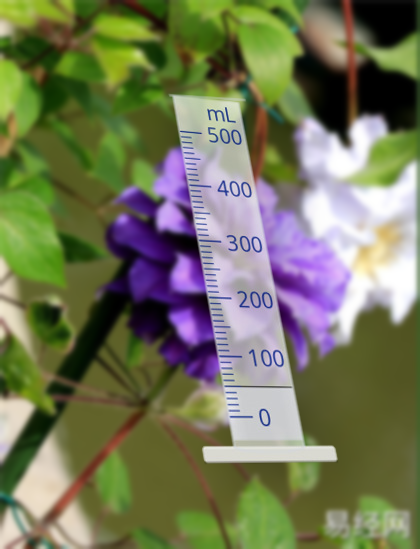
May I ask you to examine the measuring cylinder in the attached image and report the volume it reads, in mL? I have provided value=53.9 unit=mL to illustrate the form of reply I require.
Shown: value=50 unit=mL
